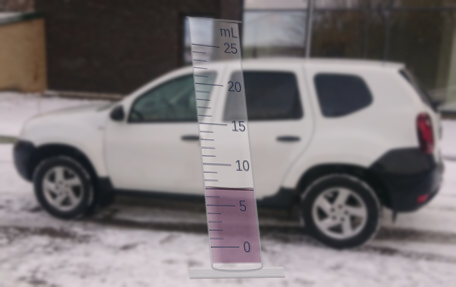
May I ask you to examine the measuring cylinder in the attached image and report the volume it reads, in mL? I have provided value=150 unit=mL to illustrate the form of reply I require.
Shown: value=7 unit=mL
